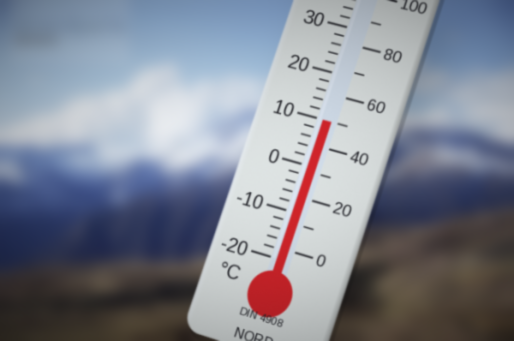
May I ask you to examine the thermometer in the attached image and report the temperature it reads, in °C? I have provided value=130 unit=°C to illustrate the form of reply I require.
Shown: value=10 unit=°C
